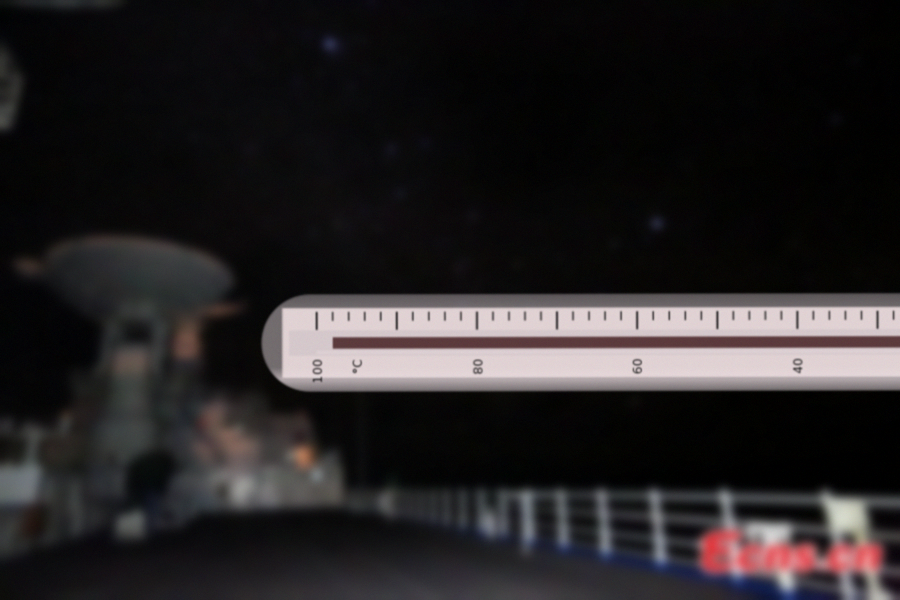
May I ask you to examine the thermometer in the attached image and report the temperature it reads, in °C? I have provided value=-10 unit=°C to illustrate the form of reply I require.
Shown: value=98 unit=°C
